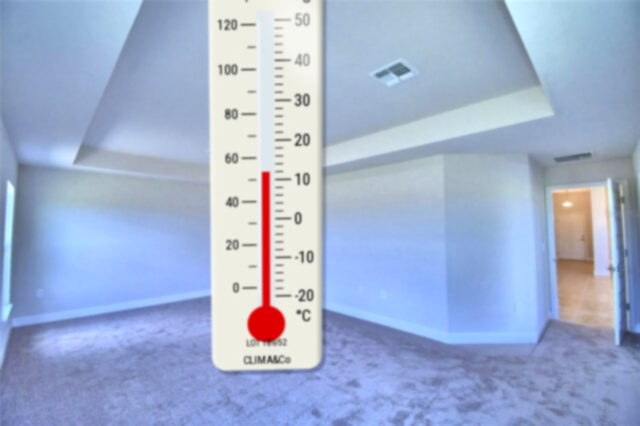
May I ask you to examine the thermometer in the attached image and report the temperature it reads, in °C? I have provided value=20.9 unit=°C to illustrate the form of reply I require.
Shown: value=12 unit=°C
